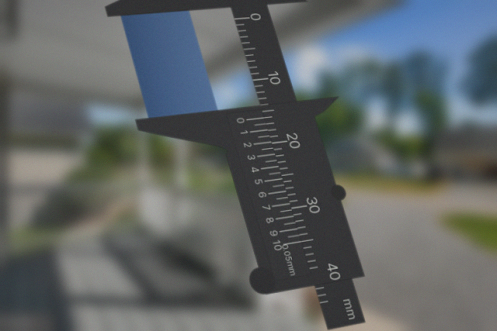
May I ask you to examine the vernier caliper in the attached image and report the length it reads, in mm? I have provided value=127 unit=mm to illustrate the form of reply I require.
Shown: value=16.0 unit=mm
